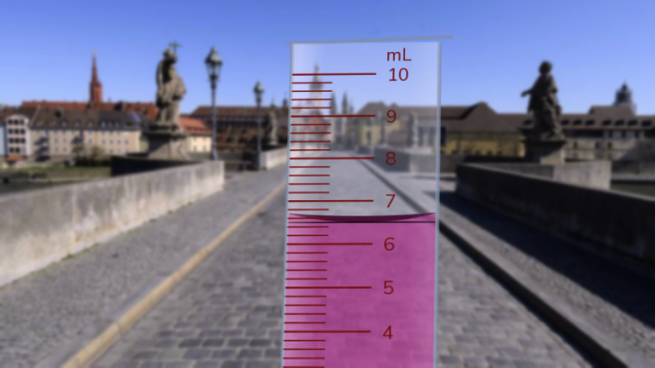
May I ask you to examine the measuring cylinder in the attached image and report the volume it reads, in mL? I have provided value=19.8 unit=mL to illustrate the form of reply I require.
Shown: value=6.5 unit=mL
